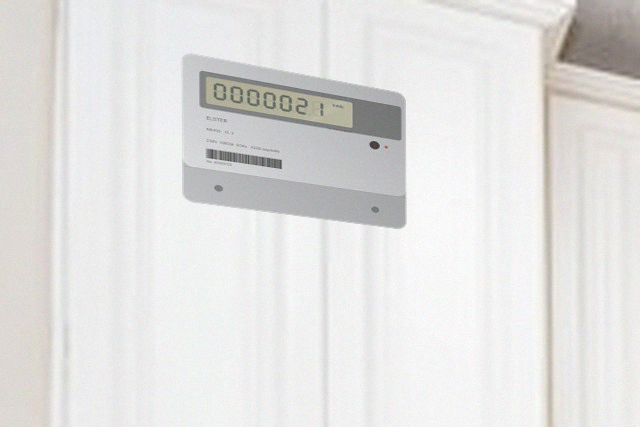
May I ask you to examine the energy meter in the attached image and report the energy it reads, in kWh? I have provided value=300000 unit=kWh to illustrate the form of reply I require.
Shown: value=21 unit=kWh
